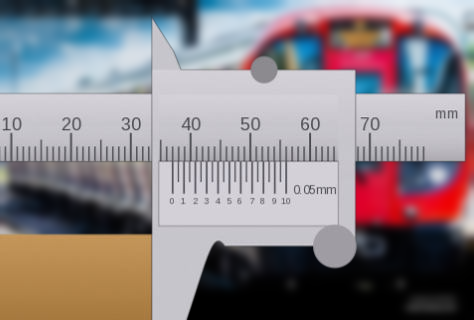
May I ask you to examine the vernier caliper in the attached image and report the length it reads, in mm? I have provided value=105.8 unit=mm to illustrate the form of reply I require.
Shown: value=37.0 unit=mm
